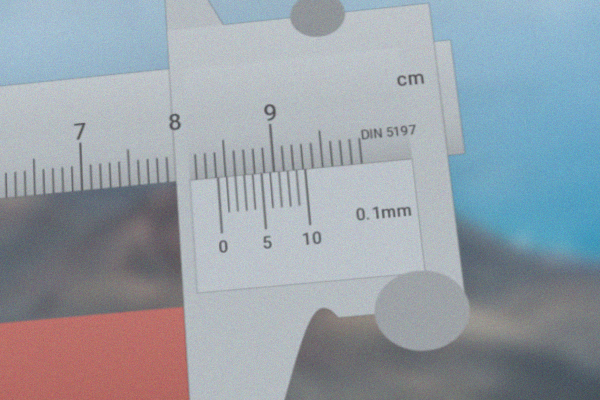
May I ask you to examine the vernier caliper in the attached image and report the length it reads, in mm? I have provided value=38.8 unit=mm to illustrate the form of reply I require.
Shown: value=84.2 unit=mm
